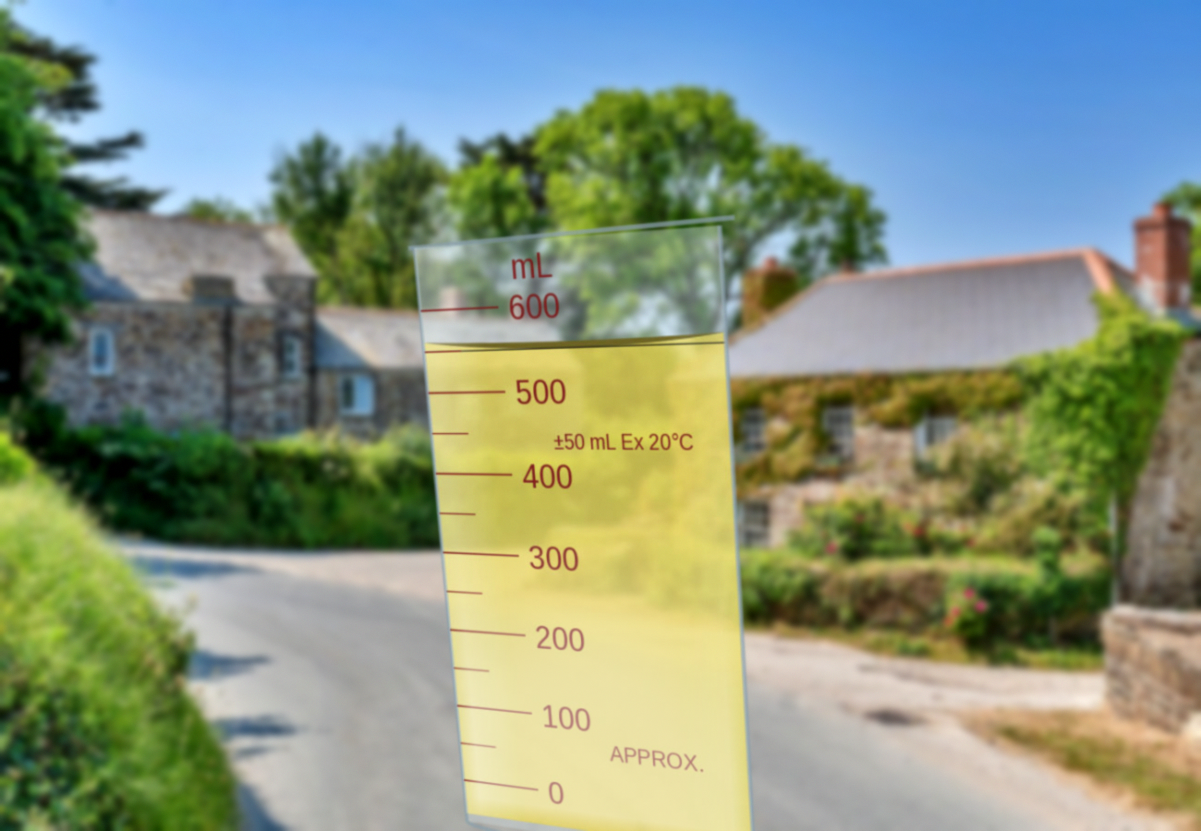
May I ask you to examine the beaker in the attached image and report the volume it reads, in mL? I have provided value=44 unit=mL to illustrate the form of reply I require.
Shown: value=550 unit=mL
